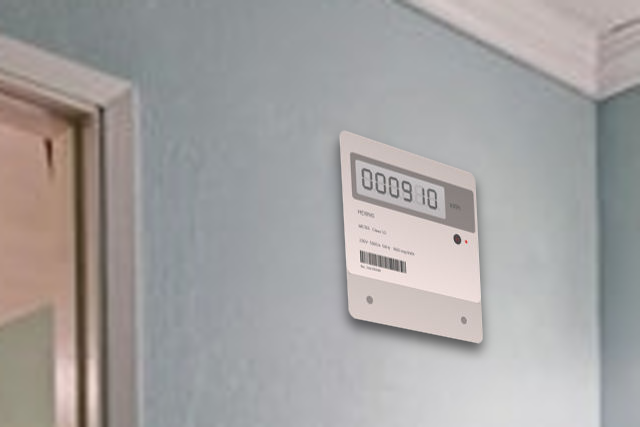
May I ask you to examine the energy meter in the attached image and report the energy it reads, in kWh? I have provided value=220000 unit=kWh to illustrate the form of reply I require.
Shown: value=910 unit=kWh
